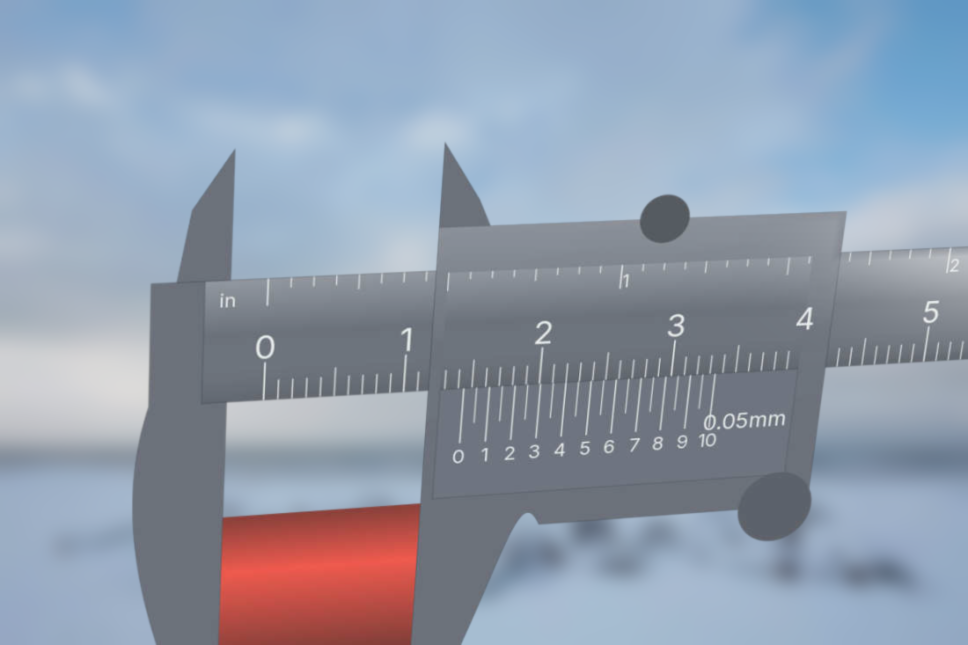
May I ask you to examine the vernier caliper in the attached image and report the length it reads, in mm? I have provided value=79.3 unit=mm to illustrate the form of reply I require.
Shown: value=14.4 unit=mm
